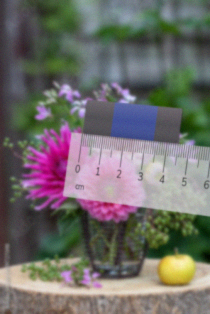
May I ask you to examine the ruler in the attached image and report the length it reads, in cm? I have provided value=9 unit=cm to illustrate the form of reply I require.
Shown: value=4.5 unit=cm
